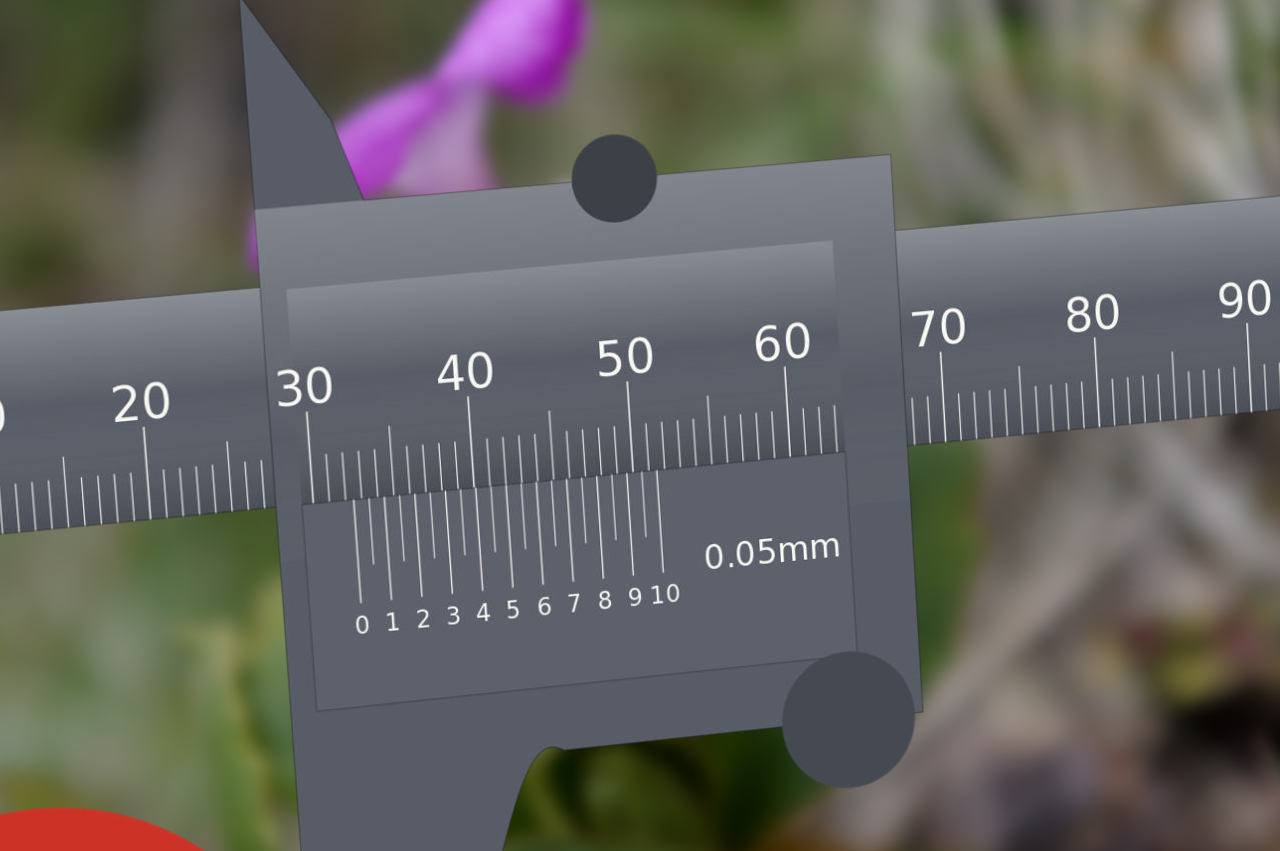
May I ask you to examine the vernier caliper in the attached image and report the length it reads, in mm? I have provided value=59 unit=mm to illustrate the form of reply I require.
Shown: value=32.5 unit=mm
